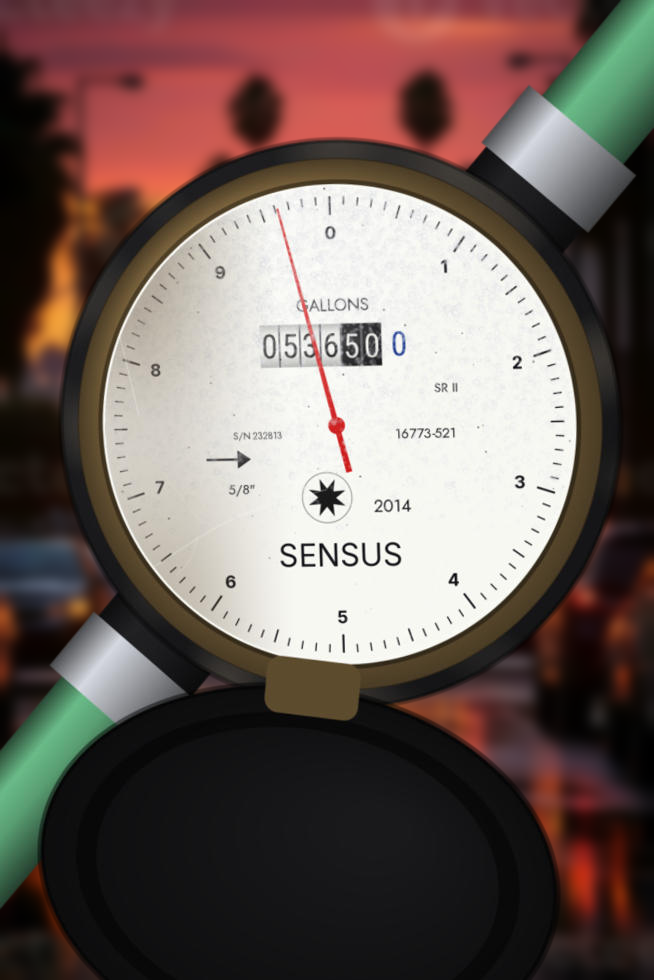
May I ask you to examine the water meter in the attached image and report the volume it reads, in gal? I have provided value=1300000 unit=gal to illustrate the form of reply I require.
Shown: value=536499.6 unit=gal
